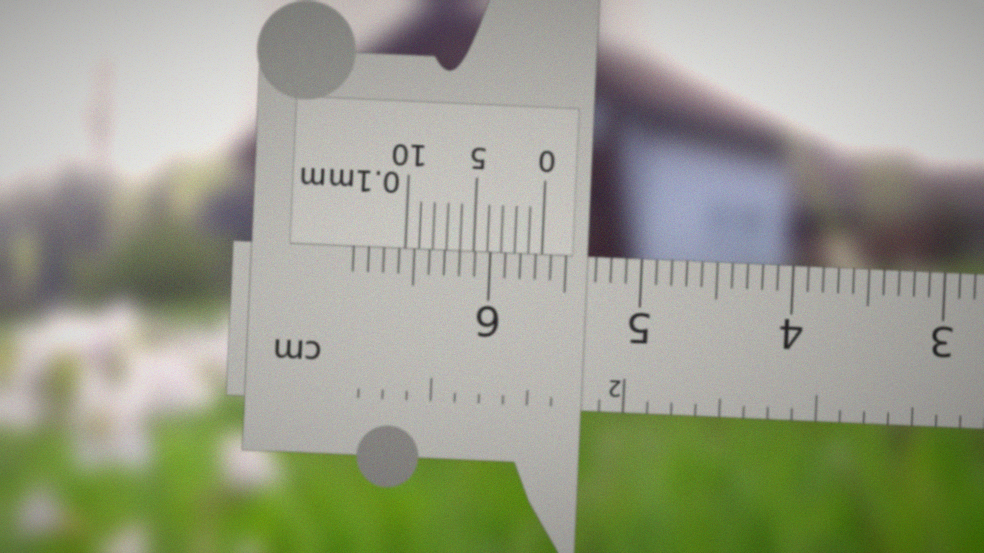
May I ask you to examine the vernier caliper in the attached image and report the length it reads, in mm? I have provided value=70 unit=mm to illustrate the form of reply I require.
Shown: value=56.6 unit=mm
